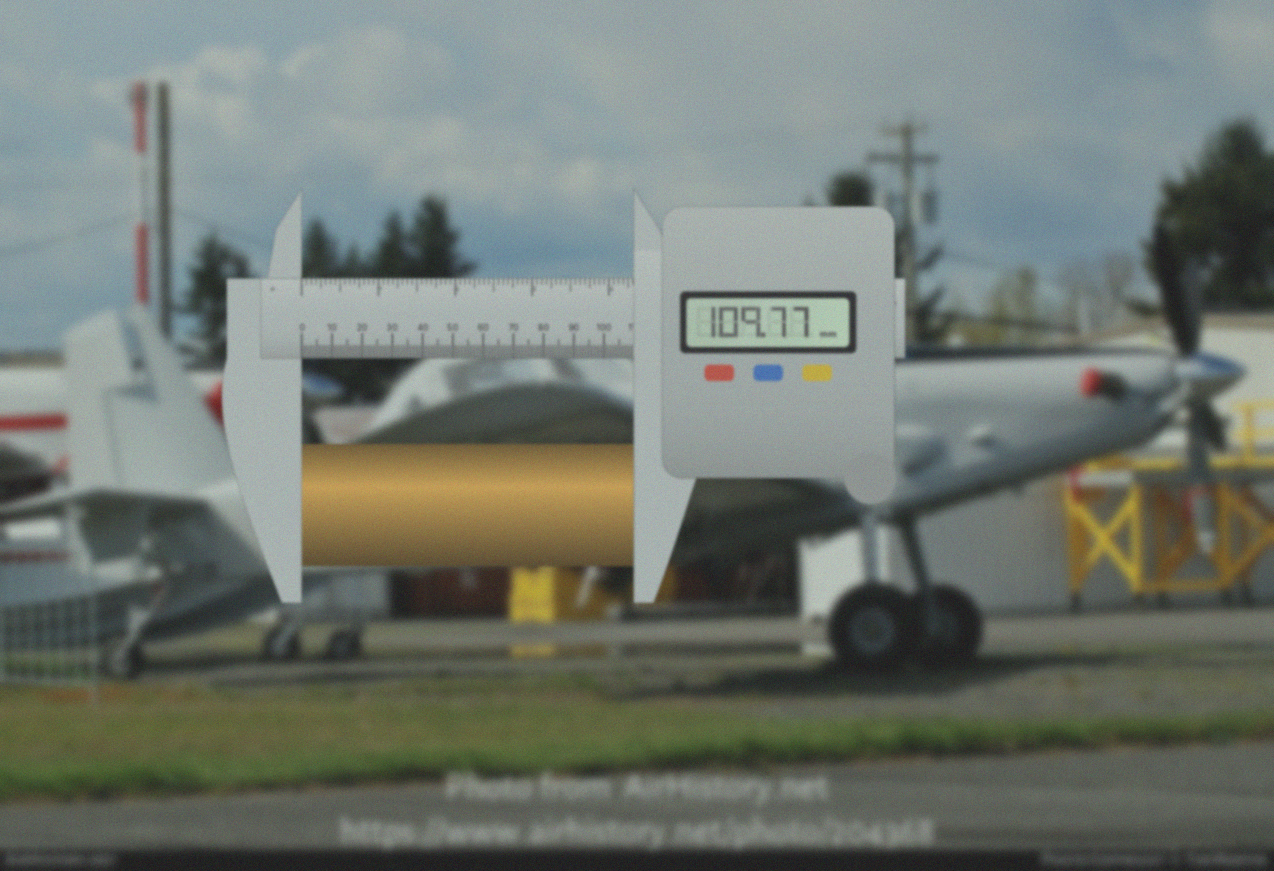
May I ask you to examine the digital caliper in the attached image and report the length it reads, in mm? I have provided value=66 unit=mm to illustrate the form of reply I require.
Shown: value=109.77 unit=mm
